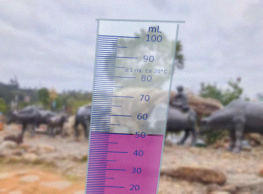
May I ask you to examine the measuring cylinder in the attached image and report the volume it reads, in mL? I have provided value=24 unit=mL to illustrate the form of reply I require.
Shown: value=50 unit=mL
